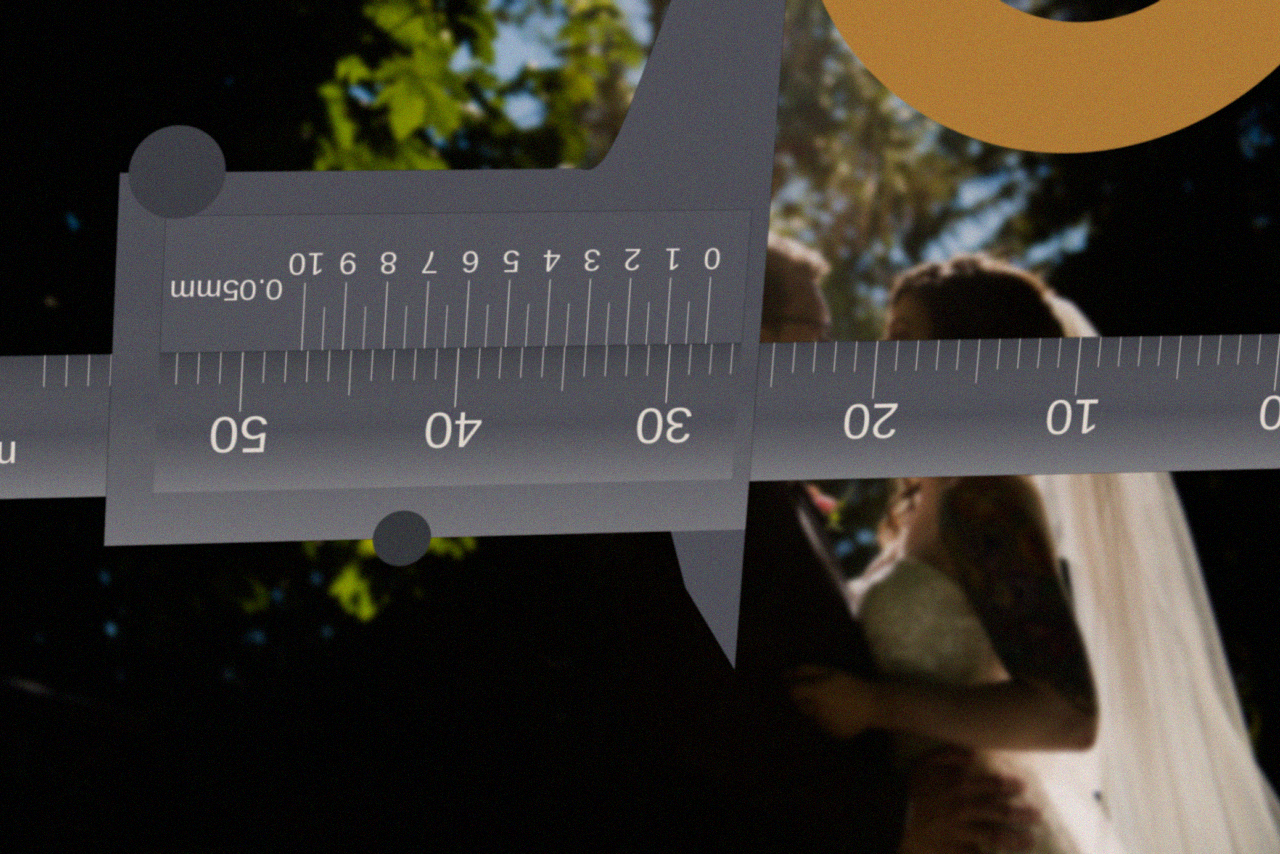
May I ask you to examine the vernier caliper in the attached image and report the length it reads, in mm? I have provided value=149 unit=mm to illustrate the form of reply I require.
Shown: value=28.3 unit=mm
